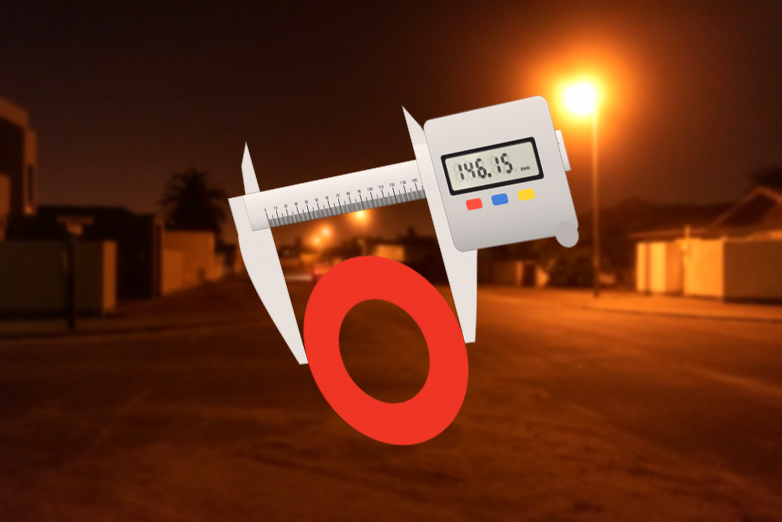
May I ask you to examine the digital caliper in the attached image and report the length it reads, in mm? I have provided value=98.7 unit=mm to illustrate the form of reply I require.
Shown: value=146.15 unit=mm
